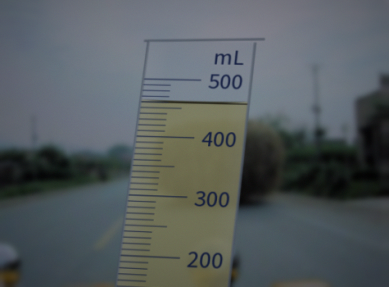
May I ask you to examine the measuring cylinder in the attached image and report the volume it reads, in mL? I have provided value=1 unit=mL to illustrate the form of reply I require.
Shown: value=460 unit=mL
